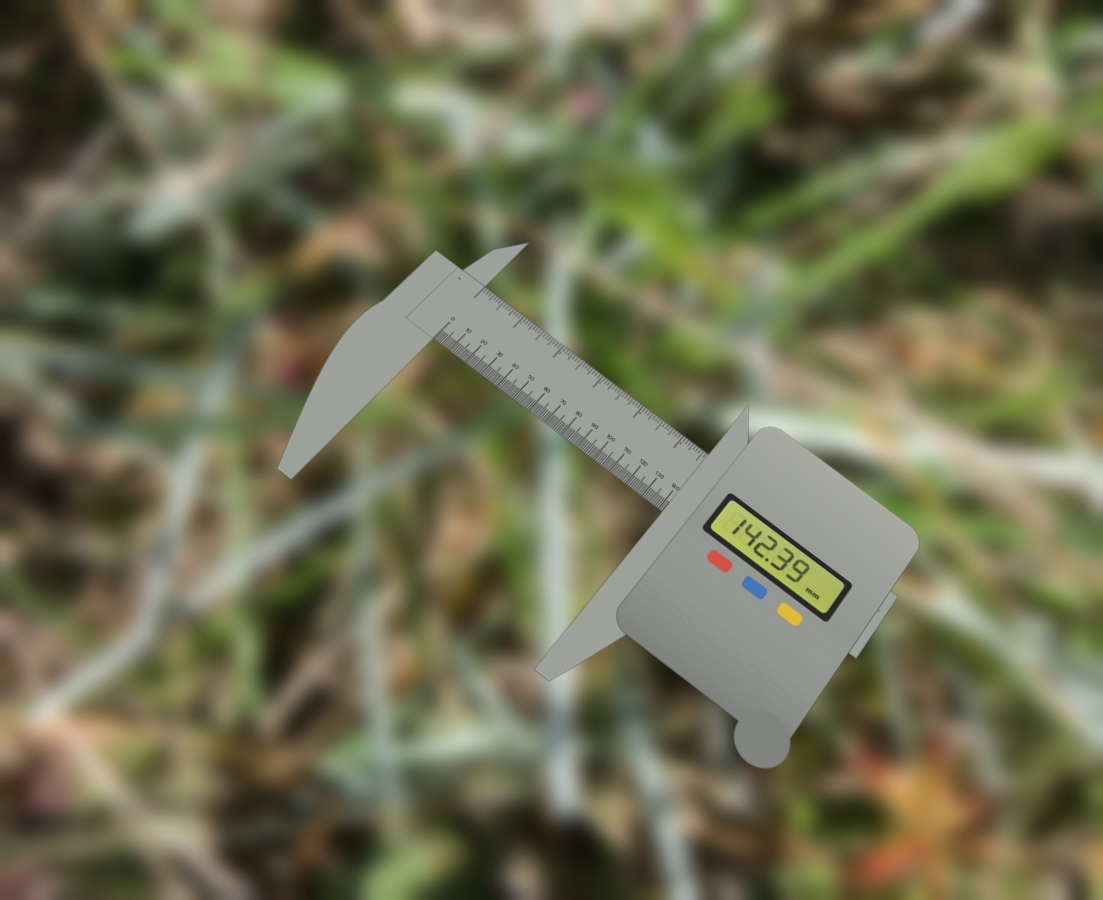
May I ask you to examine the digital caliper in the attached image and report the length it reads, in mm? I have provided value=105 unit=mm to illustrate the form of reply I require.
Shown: value=142.39 unit=mm
